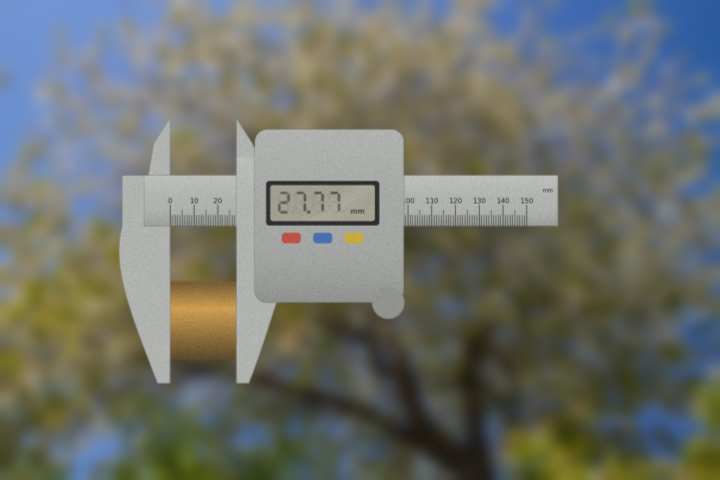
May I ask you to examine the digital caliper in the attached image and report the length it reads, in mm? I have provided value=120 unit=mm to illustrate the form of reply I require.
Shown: value=27.77 unit=mm
